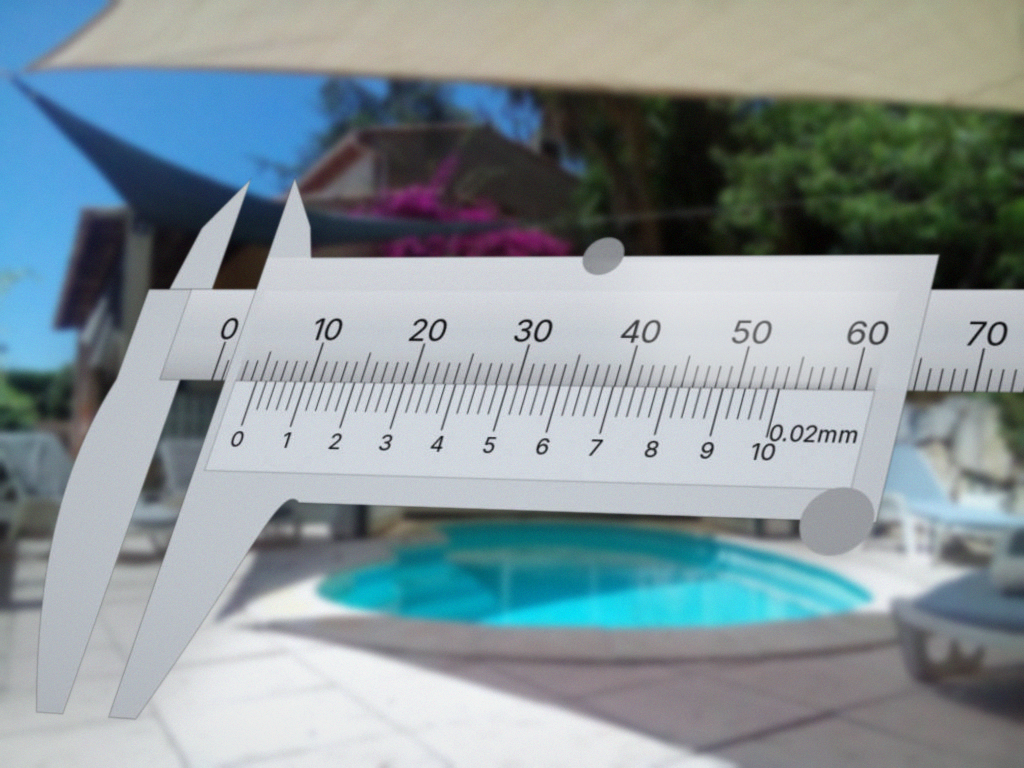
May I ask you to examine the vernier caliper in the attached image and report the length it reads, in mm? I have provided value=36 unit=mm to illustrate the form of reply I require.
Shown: value=4.6 unit=mm
